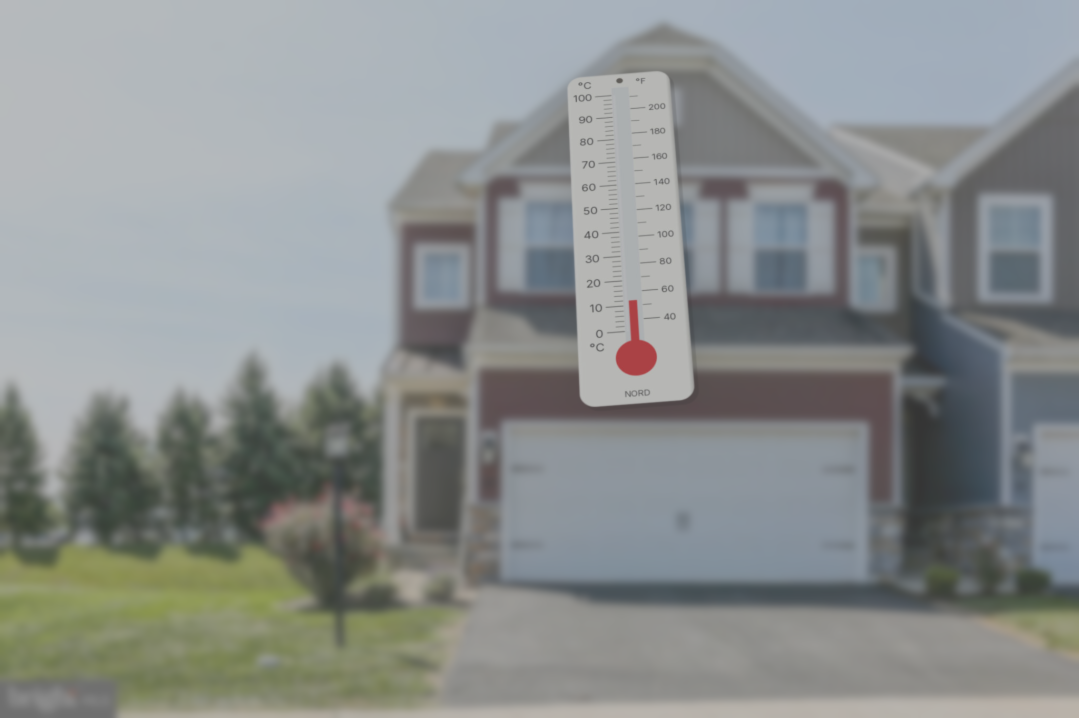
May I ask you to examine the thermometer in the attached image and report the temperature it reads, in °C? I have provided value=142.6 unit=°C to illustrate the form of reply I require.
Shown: value=12 unit=°C
